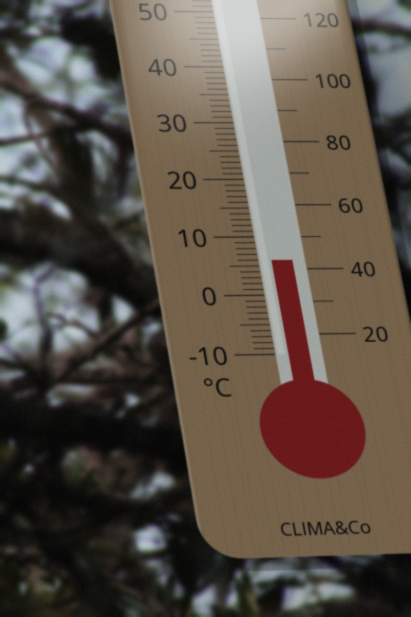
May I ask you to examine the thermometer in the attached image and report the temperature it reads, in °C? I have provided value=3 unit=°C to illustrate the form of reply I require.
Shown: value=6 unit=°C
